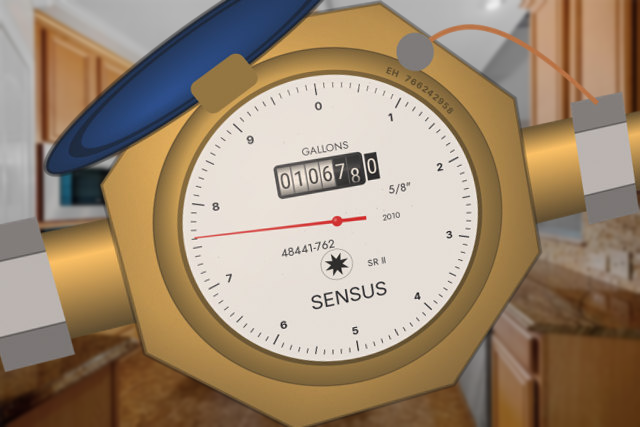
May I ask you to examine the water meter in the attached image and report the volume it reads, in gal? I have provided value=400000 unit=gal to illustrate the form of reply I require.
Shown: value=106777.6 unit=gal
